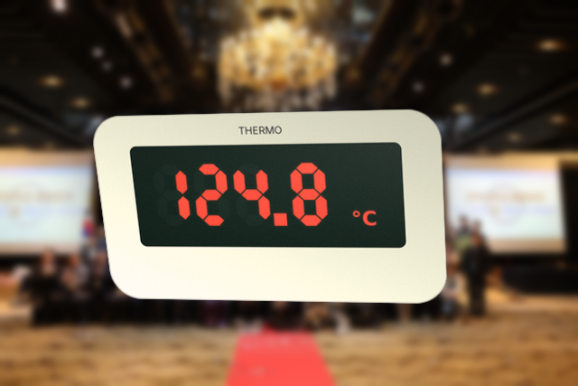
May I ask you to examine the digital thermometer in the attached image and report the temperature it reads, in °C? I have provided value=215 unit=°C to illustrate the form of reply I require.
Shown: value=124.8 unit=°C
